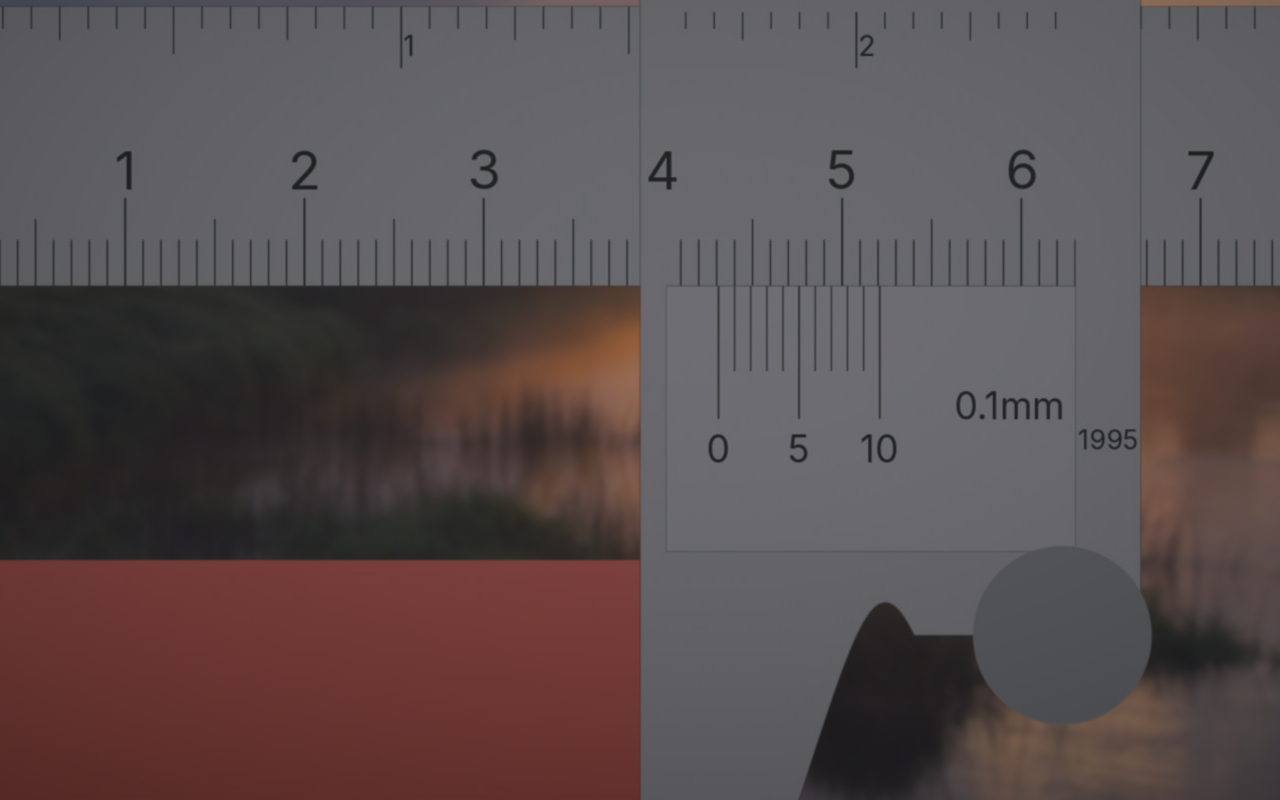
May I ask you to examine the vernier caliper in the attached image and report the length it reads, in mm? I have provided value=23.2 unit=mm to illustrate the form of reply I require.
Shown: value=43.1 unit=mm
